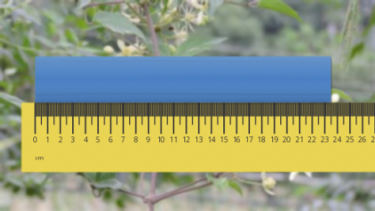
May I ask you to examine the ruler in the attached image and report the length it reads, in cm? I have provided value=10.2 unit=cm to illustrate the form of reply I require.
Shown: value=23.5 unit=cm
